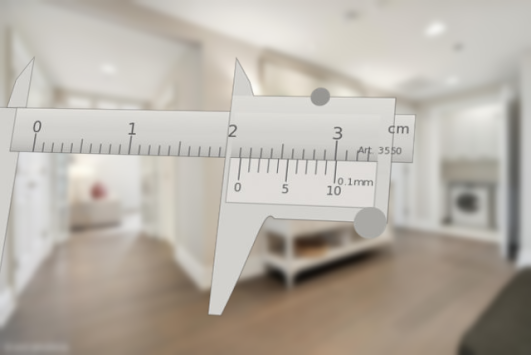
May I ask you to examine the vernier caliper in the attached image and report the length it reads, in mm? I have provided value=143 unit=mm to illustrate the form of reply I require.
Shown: value=21.1 unit=mm
